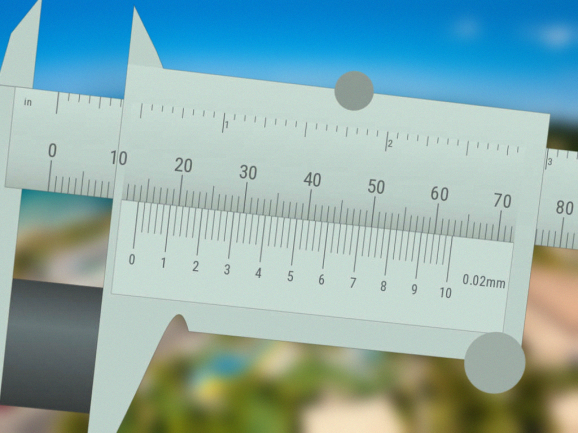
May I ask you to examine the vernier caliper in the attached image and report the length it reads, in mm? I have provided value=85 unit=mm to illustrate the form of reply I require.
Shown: value=13.8 unit=mm
